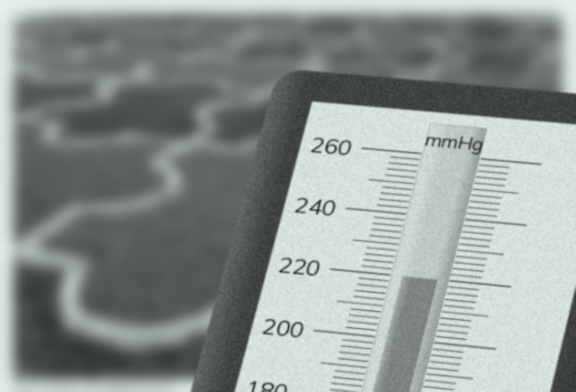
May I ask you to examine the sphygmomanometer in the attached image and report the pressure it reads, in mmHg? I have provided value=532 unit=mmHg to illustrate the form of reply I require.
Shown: value=220 unit=mmHg
